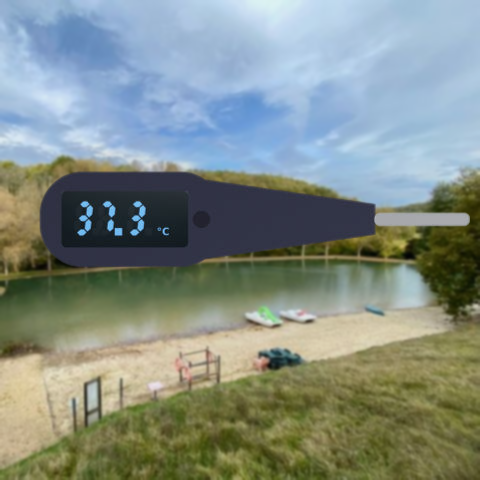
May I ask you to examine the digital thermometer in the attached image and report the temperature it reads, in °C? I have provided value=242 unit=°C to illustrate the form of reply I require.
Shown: value=37.3 unit=°C
